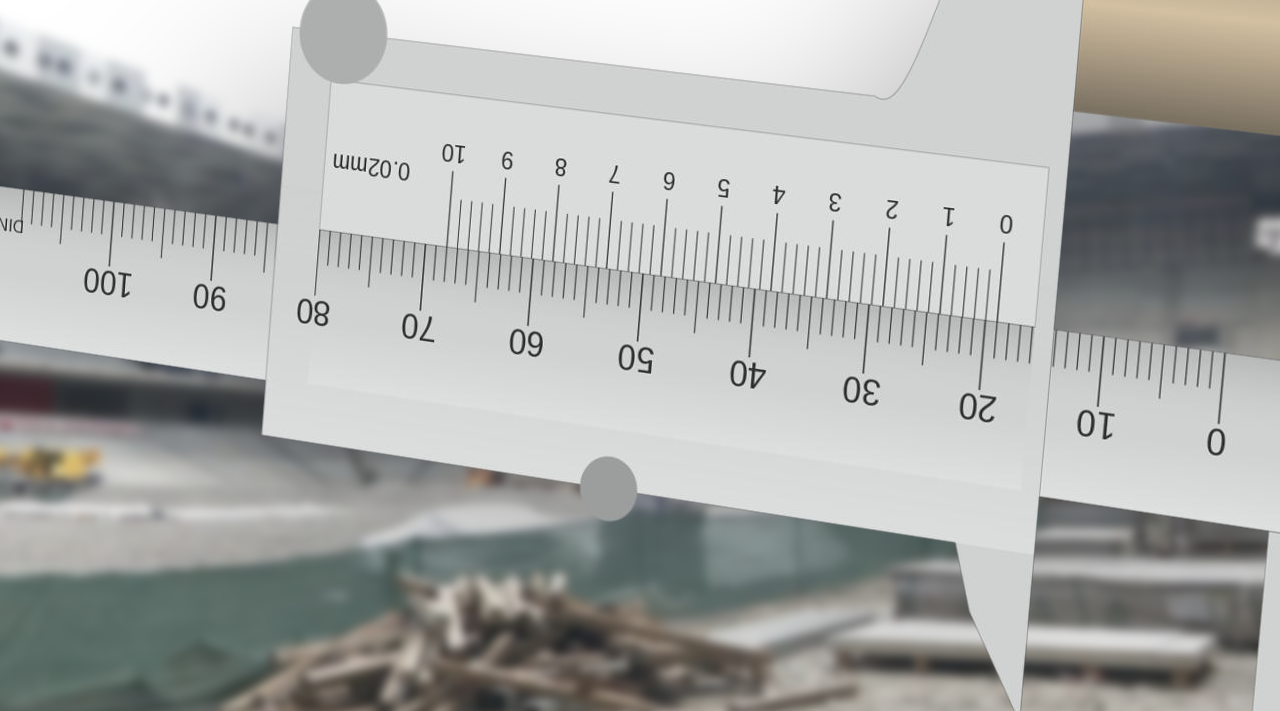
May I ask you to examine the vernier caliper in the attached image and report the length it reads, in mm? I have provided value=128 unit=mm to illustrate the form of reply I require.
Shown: value=19.0 unit=mm
